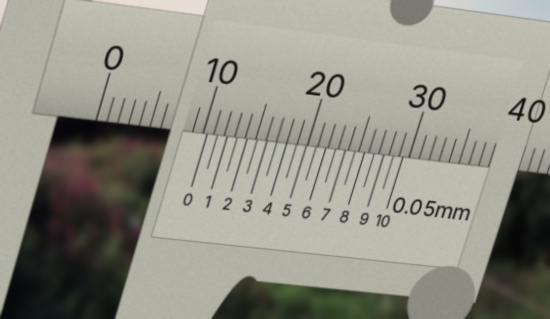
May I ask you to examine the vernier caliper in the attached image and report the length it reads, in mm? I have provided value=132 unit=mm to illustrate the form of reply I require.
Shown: value=10.4 unit=mm
